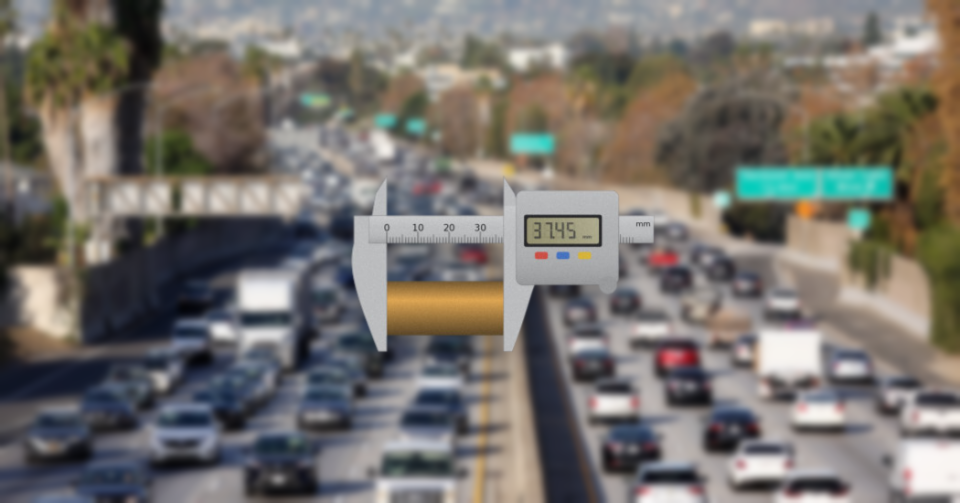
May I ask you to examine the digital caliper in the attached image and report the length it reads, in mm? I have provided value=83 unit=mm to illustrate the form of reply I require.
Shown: value=37.45 unit=mm
